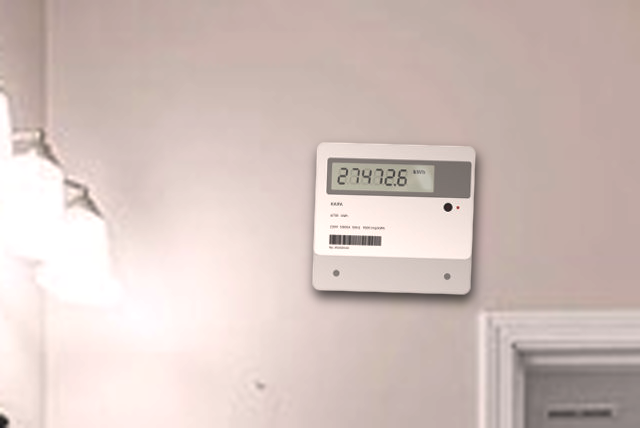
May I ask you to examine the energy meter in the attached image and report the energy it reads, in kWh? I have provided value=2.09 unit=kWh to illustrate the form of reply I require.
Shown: value=27472.6 unit=kWh
